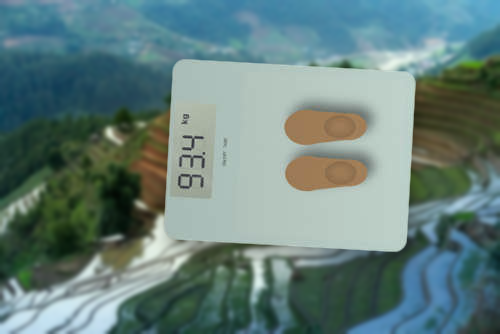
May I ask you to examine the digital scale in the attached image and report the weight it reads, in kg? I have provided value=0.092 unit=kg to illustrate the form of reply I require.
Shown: value=93.4 unit=kg
